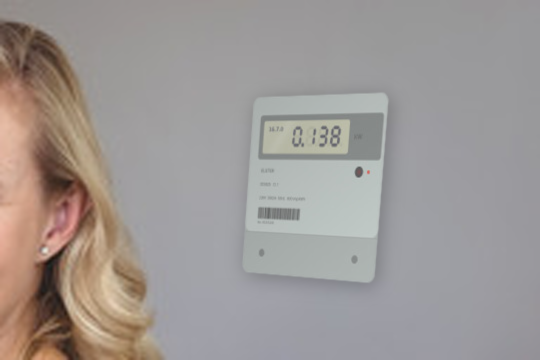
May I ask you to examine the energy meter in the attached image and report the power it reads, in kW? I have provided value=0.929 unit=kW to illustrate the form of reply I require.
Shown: value=0.138 unit=kW
